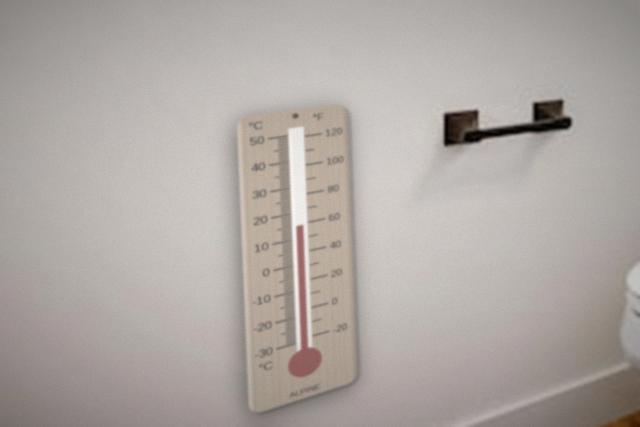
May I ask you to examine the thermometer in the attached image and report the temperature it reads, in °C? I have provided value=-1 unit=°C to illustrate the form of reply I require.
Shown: value=15 unit=°C
